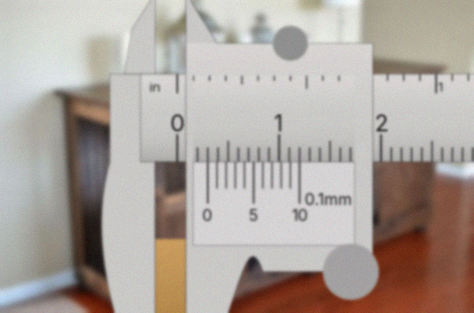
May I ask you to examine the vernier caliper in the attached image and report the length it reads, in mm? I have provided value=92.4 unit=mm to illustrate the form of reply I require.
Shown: value=3.0 unit=mm
